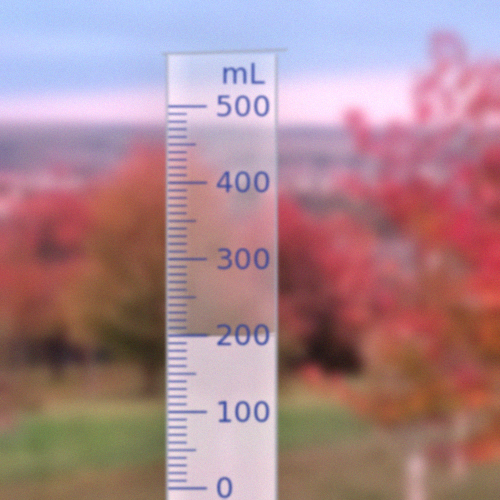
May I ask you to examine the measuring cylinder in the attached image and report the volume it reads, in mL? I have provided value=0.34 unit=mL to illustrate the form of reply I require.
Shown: value=200 unit=mL
